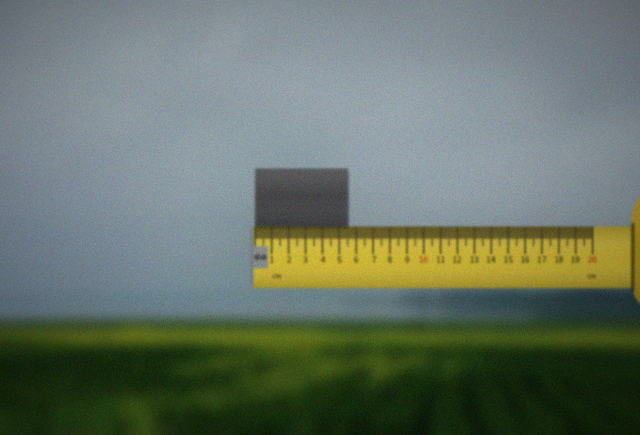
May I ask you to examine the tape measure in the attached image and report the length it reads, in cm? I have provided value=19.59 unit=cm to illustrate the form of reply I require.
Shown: value=5.5 unit=cm
